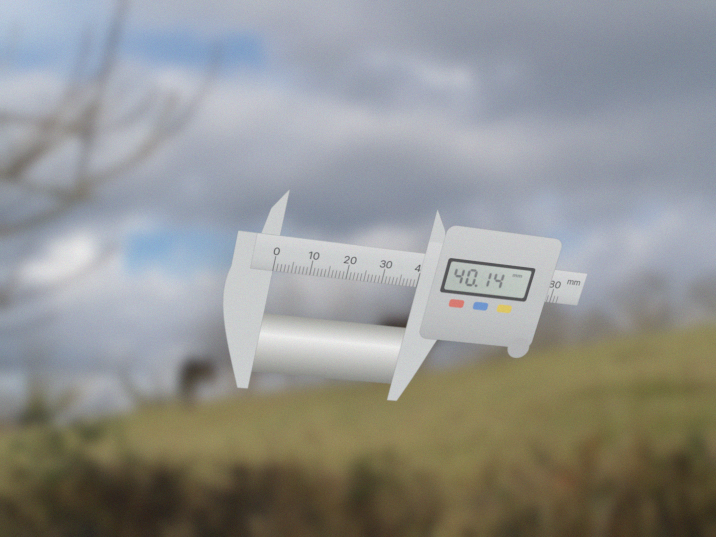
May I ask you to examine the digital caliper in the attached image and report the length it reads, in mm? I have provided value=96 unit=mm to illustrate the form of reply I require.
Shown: value=40.14 unit=mm
